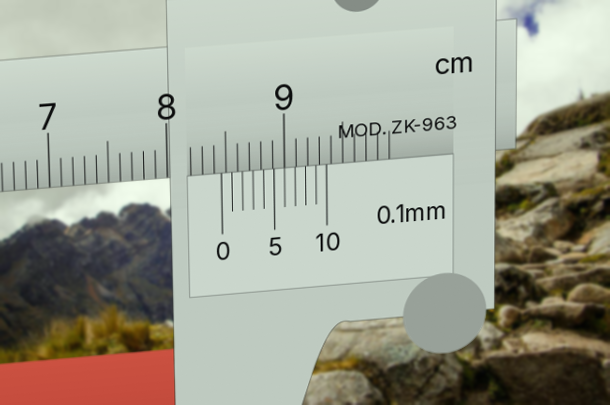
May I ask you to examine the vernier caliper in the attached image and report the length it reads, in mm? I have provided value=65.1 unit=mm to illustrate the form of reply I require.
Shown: value=84.6 unit=mm
